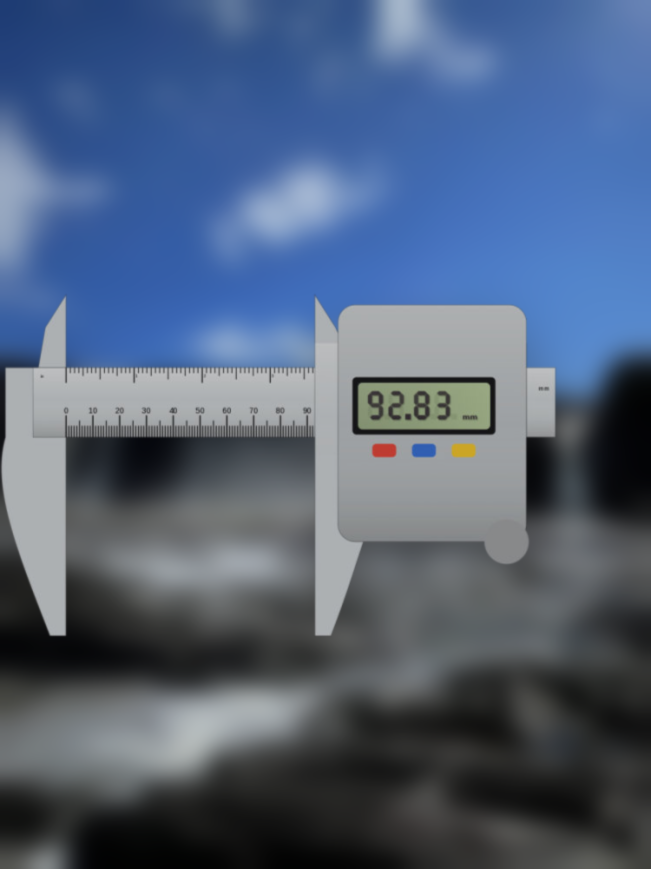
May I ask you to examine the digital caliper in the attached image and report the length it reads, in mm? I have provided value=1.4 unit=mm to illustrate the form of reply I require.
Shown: value=92.83 unit=mm
